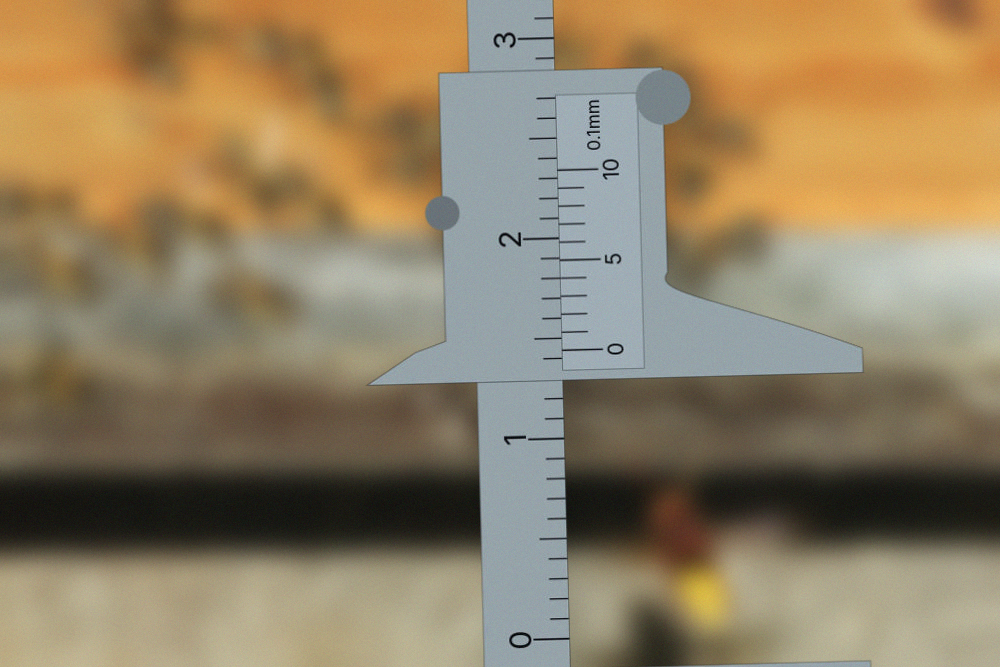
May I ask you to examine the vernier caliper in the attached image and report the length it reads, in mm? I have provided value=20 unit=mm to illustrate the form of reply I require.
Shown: value=14.4 unit=mm
